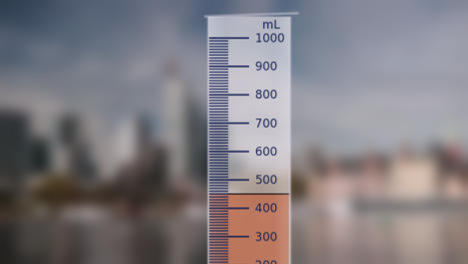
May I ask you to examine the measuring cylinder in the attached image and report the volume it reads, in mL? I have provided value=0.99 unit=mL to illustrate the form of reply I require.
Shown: value=450 unit=mL
